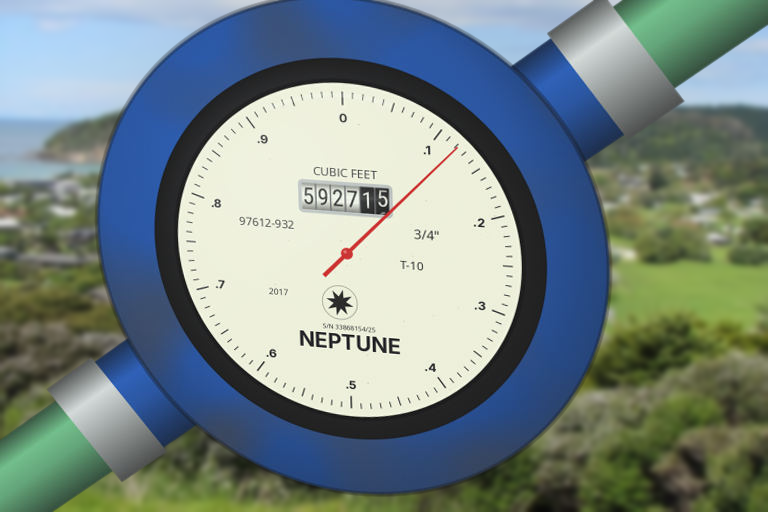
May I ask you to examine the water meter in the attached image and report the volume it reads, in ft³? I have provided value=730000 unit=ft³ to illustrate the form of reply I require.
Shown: value=592715.12 unit=ft³
